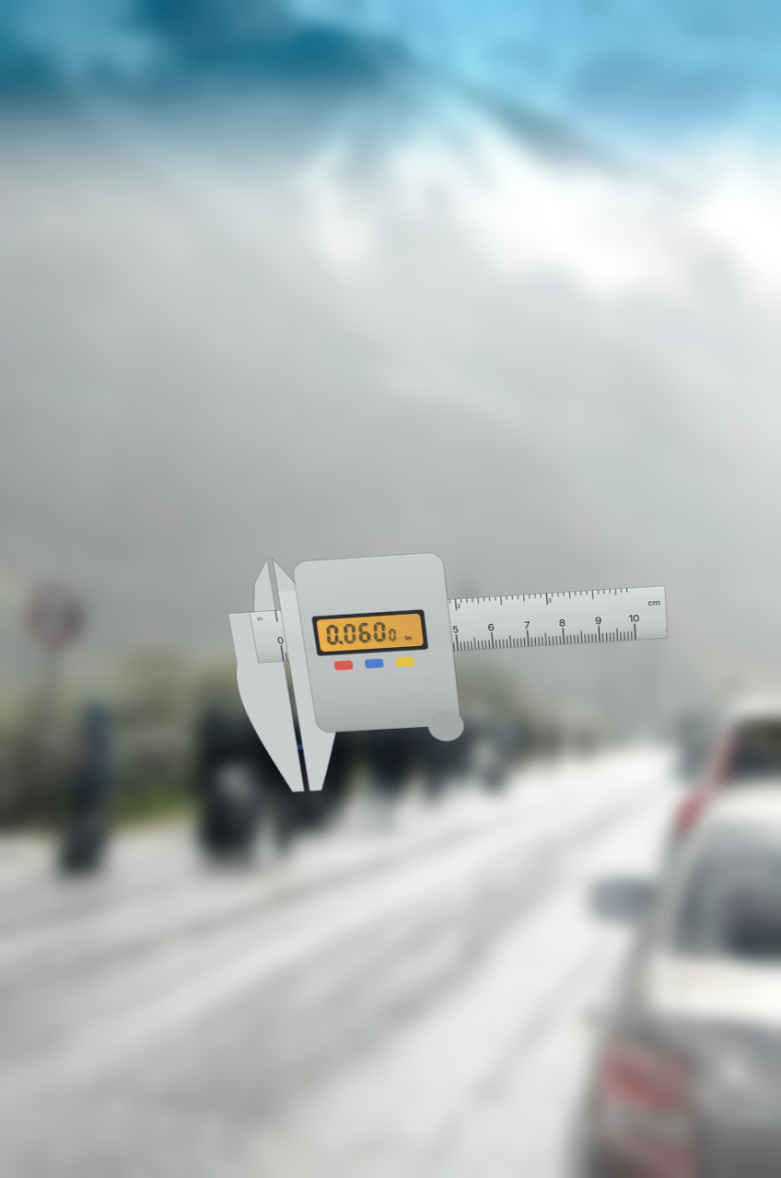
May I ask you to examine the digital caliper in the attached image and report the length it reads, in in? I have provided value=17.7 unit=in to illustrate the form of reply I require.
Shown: value=0.0600 unit=in
